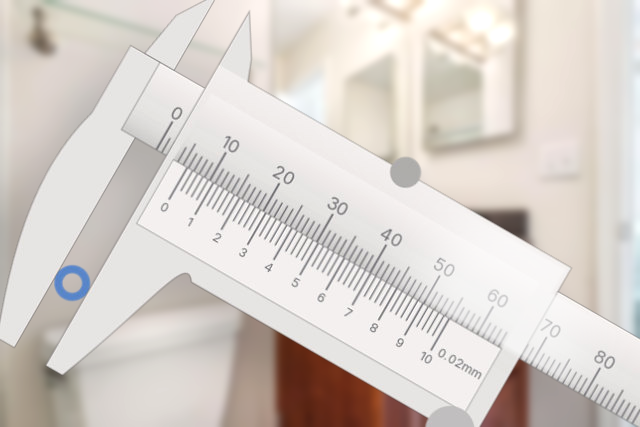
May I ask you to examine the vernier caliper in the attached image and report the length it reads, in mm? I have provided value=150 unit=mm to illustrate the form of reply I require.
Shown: value=5.8 unit=mm
